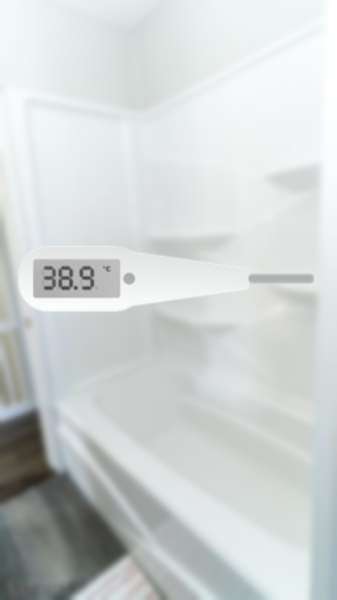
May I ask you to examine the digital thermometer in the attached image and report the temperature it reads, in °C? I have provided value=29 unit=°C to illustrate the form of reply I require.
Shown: value=38.9 unit=°C
